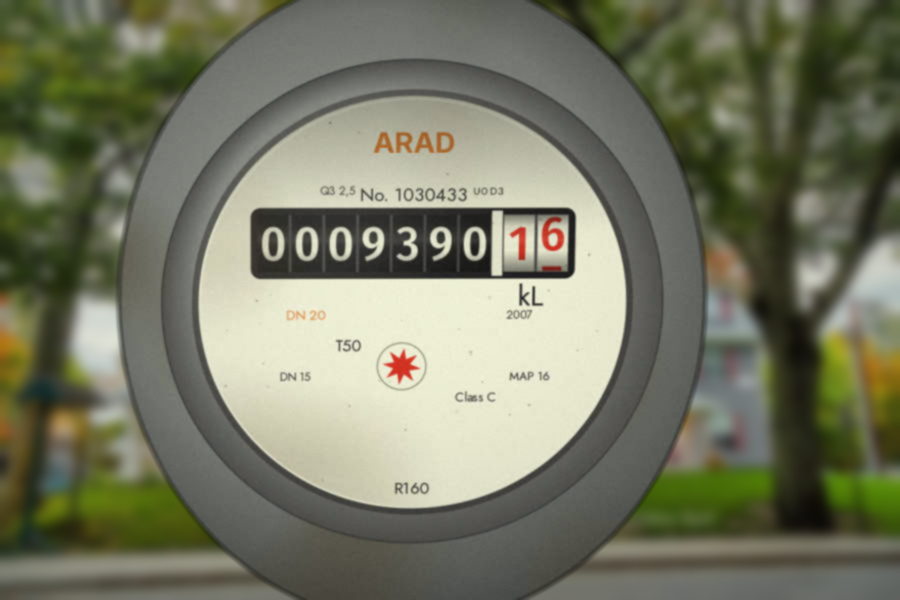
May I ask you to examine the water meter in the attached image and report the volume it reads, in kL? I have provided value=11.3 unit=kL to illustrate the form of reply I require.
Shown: value=9390.16 unit=kL
